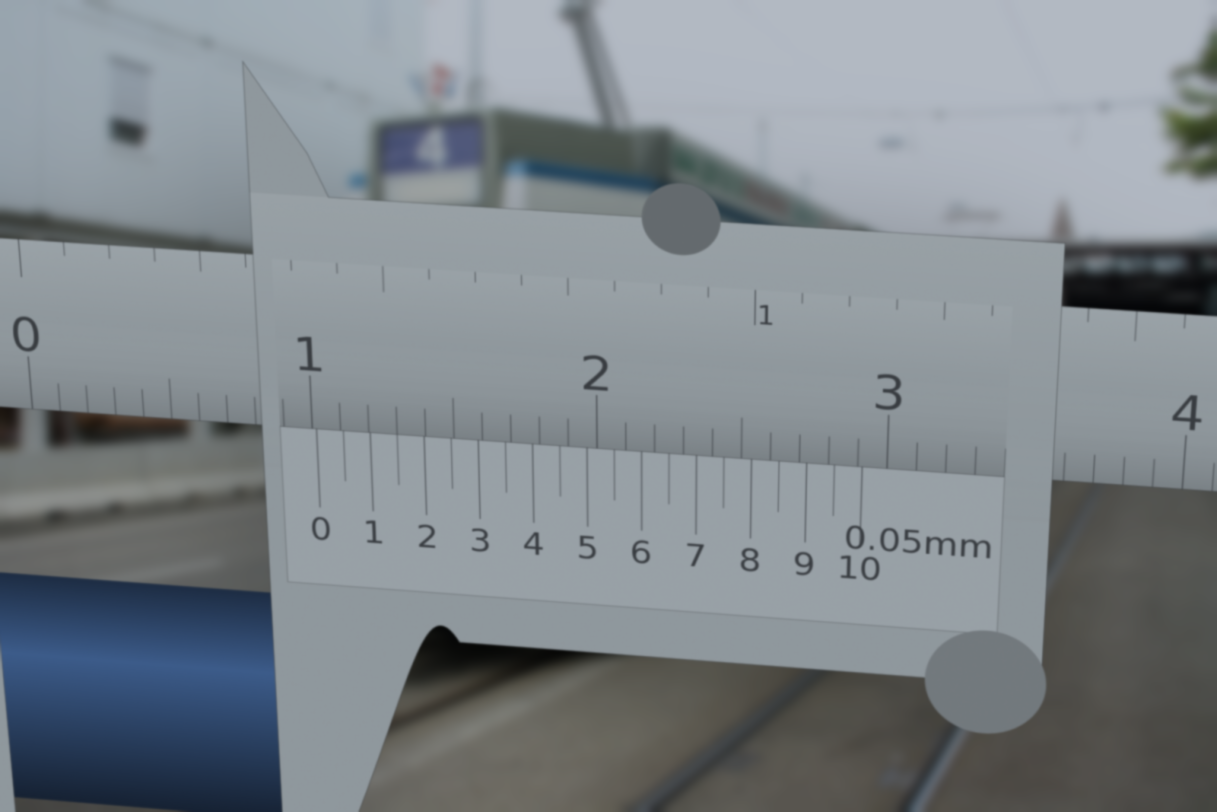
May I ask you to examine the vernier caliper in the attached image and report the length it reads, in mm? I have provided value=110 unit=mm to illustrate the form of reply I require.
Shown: value=10.15 unit=mm
